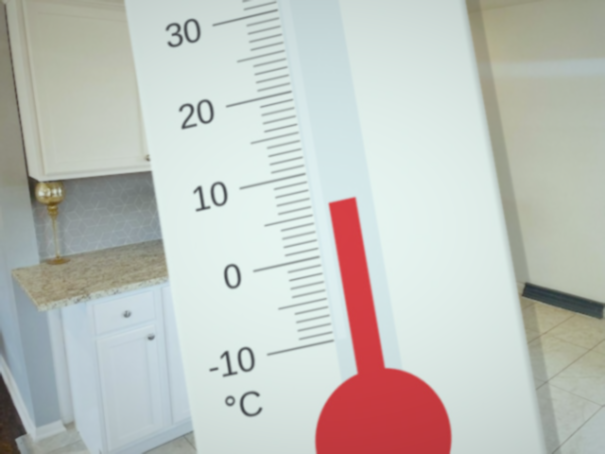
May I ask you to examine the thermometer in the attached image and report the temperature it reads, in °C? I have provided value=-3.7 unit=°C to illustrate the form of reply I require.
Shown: value=6 unit=°C
